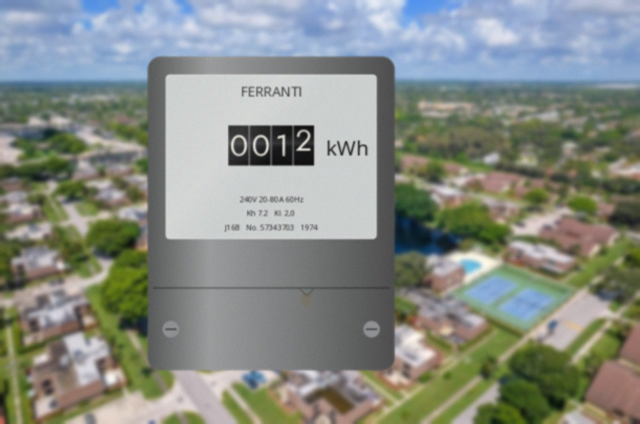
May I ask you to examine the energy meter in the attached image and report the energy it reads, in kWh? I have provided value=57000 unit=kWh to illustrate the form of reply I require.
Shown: value=12 unit=kWh
